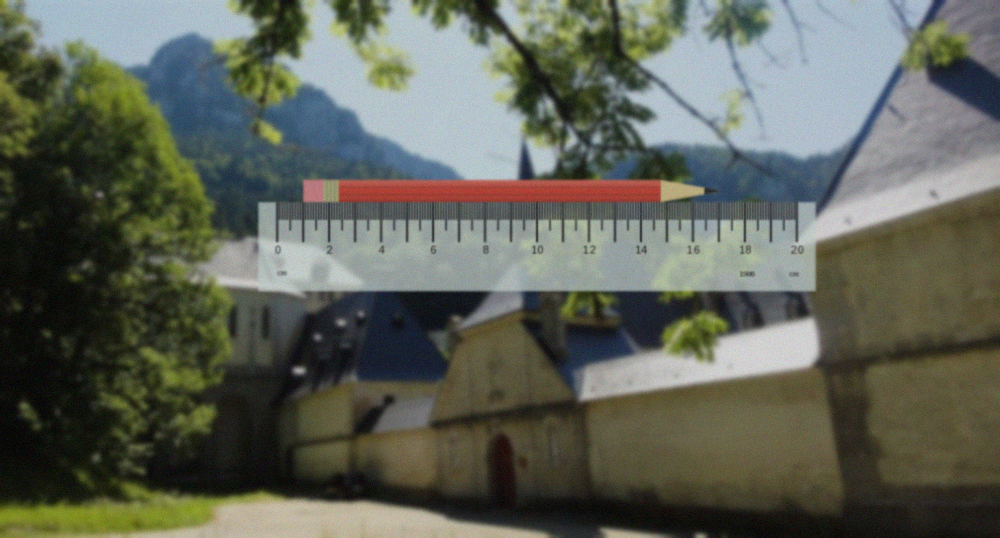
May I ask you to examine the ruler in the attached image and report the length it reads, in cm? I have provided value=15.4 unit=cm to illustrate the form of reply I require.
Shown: value=16 unit=cm
